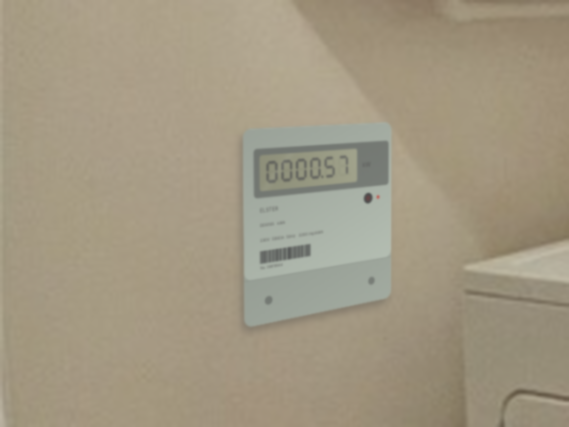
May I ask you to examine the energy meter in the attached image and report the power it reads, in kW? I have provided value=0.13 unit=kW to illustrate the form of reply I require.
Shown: value=0.57 unit=kW
